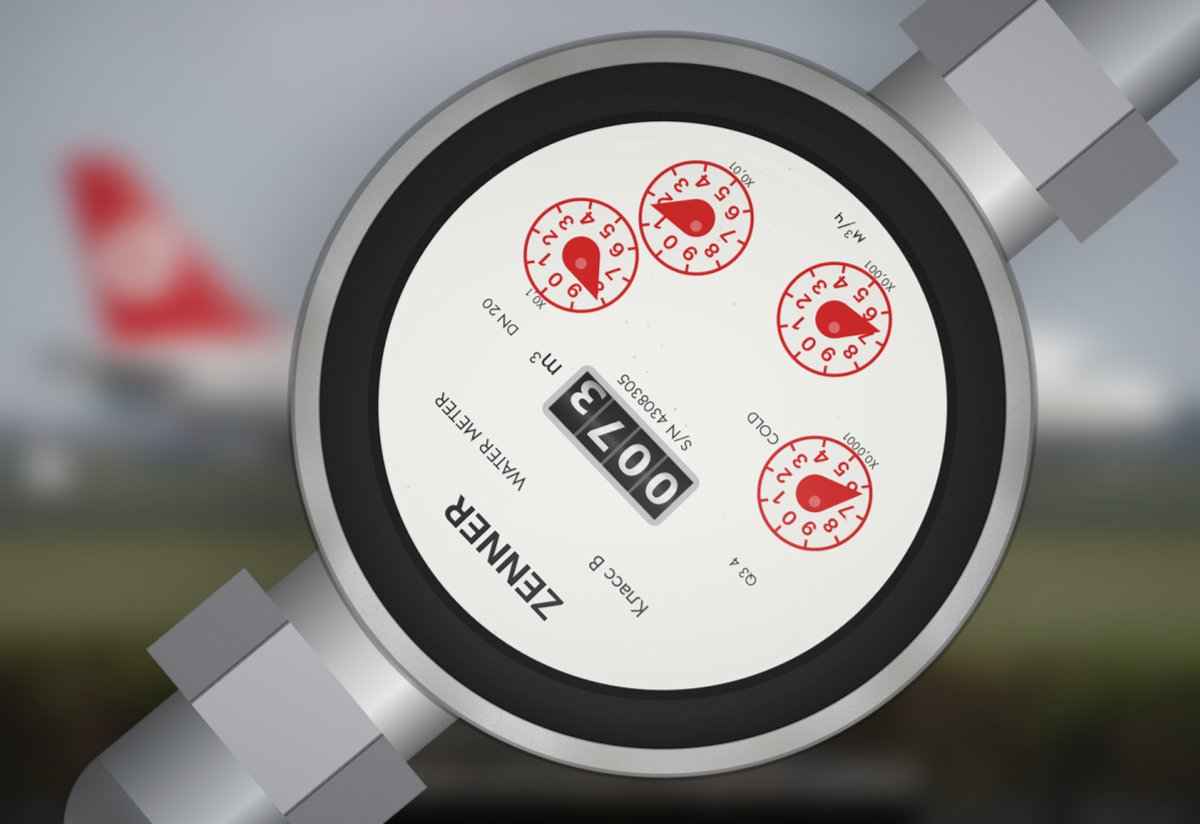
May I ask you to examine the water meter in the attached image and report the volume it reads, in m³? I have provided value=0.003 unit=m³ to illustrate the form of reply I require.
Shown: value=72.8166 unit=m³
